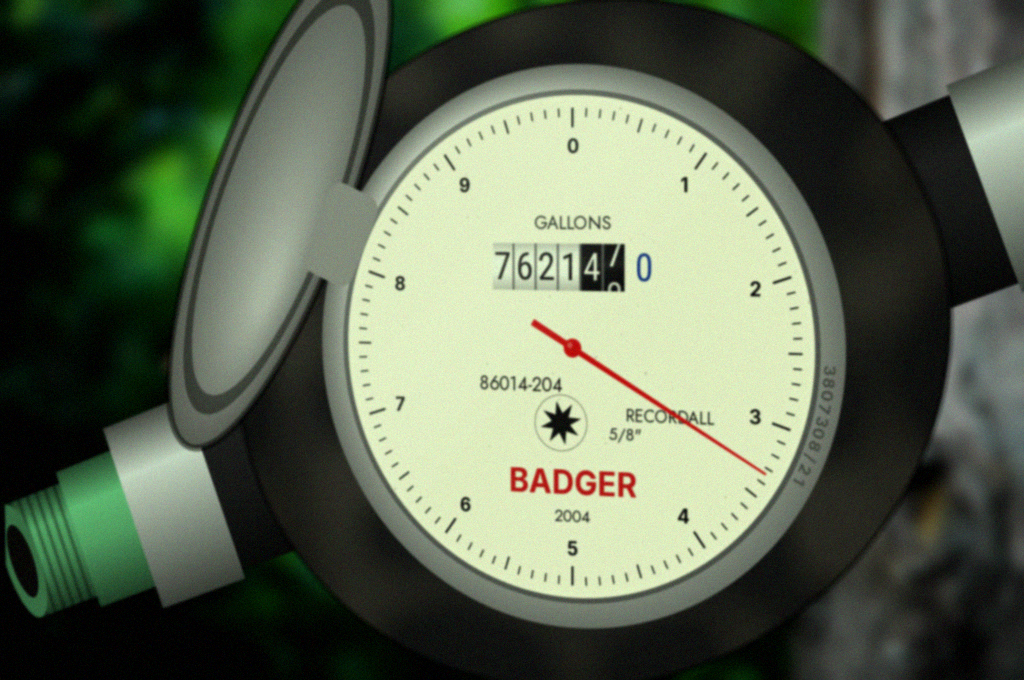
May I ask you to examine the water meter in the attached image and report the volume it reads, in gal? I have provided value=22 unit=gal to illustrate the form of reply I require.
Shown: value=7621473.3 unit=gal
